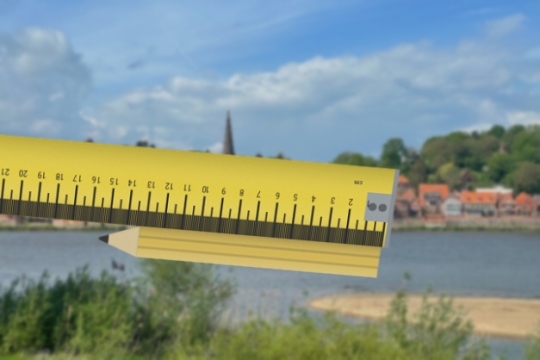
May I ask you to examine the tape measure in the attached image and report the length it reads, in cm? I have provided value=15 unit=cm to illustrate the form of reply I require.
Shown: value=15.5 unit=cm
